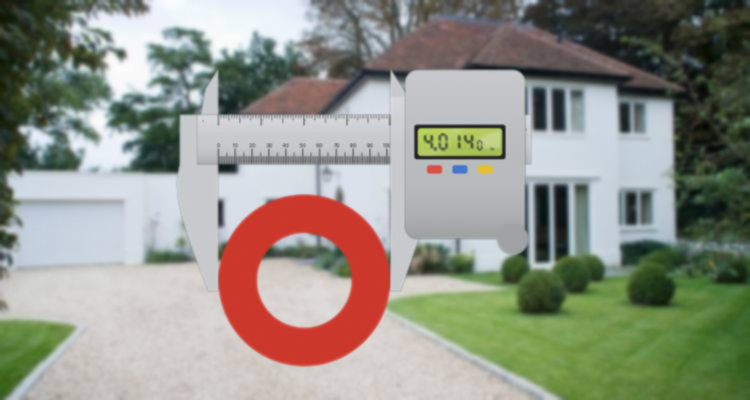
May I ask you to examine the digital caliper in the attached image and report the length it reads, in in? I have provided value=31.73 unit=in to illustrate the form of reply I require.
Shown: value=4.0140 unit=in
